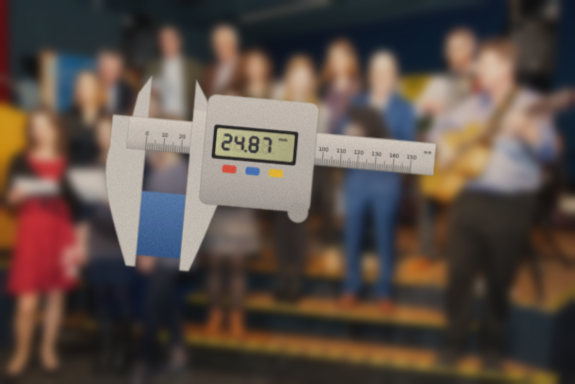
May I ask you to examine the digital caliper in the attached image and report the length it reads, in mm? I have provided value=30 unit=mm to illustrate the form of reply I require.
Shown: value=24.87 unit=mm
